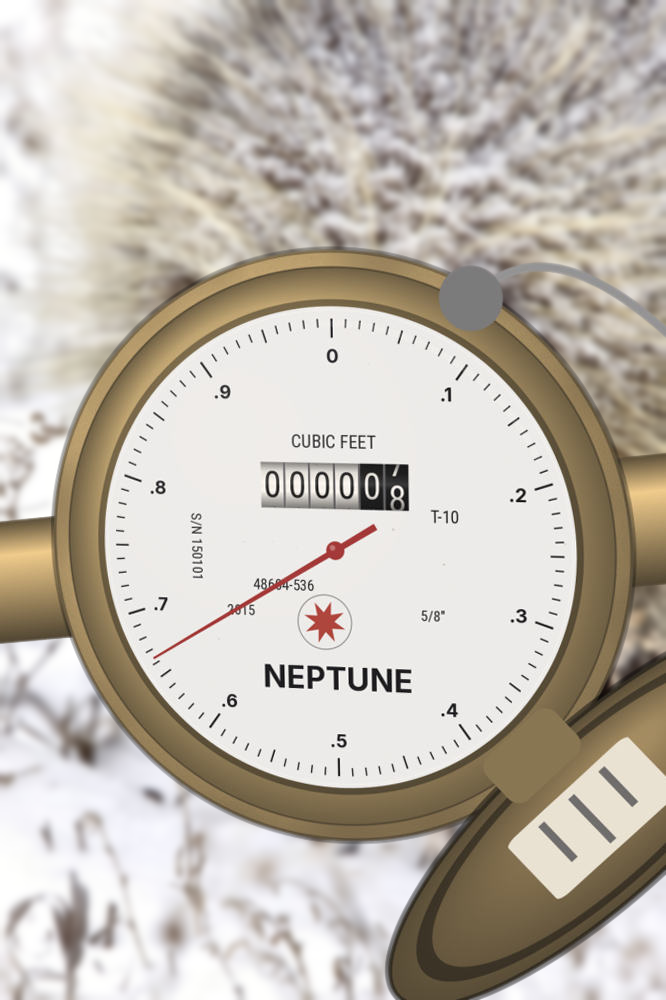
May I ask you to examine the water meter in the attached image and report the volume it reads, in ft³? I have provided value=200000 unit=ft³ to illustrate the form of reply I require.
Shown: value=7.66 unit=ft³
